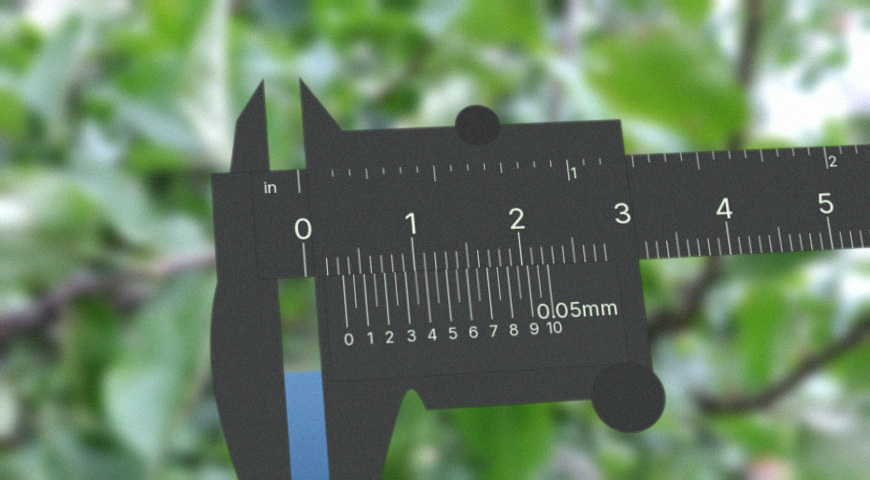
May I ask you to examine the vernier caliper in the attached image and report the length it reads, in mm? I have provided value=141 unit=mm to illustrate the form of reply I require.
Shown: value=3.4 unit=mm
